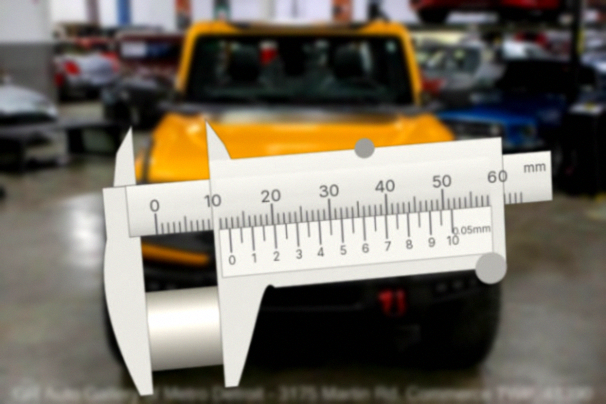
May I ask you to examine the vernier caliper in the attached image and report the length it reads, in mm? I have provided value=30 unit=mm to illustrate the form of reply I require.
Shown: value=12.5 unit=mm
